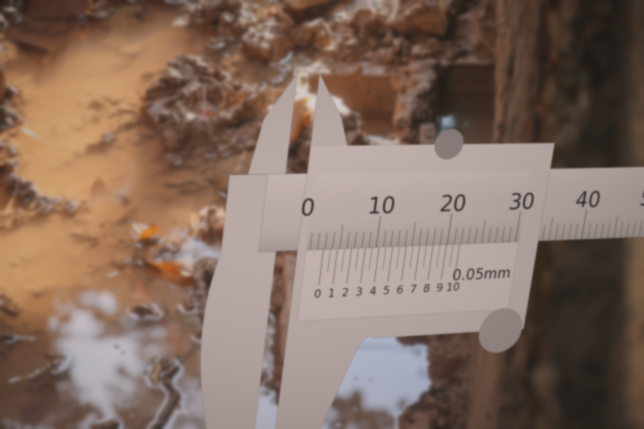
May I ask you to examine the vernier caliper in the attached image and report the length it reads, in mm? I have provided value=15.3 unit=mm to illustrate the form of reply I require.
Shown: value=2.8 unit=mm
